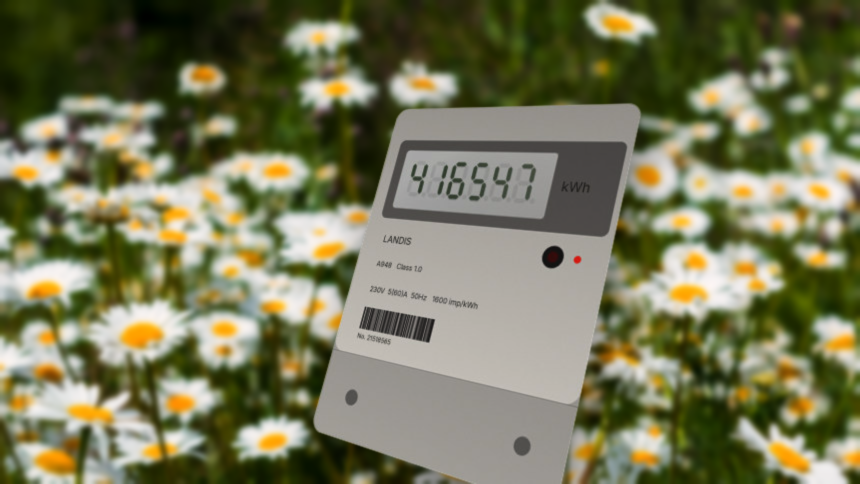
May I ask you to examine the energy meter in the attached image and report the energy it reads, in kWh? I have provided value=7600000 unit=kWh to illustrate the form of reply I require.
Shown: value=416547 unit=kWh
